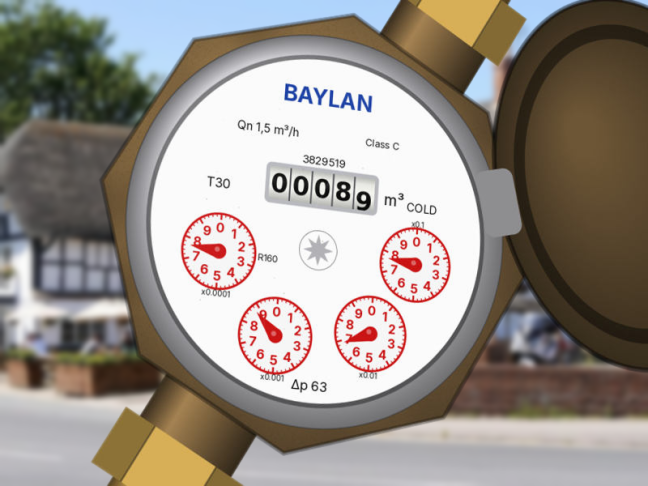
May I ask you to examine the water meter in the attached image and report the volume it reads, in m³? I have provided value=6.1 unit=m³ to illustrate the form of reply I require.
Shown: value=88.7687 unit=m³
